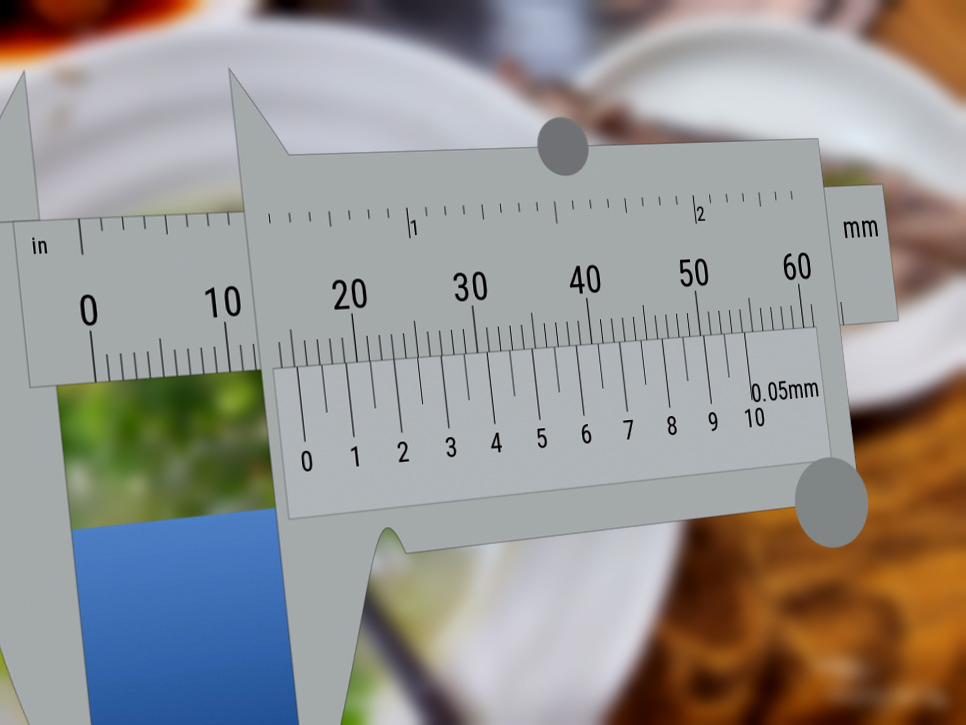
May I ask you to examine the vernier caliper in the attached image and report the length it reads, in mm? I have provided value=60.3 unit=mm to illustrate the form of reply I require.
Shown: value=15.2 unit=mm
